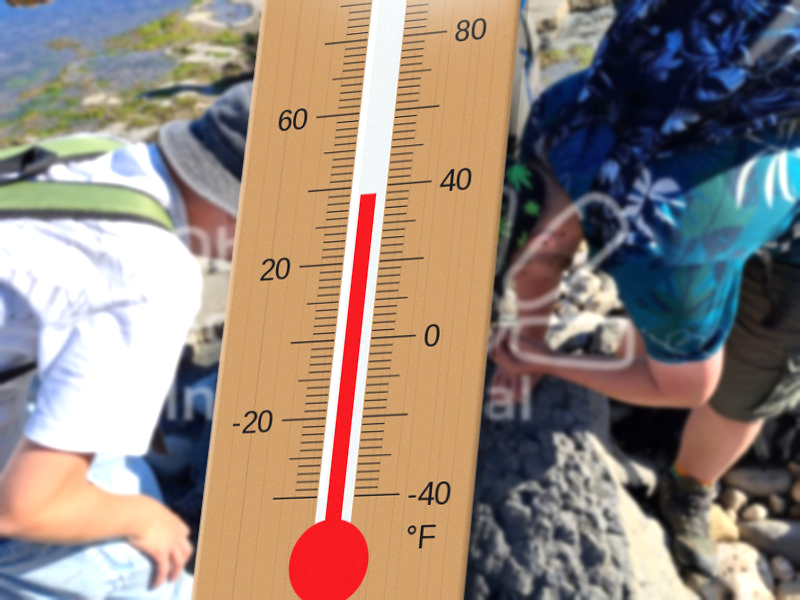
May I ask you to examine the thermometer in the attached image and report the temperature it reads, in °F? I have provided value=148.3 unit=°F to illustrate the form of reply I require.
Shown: value=38 unit=°F
